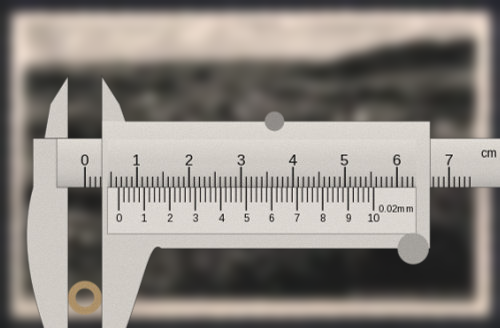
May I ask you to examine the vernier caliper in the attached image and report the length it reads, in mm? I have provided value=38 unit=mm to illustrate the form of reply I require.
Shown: value=6.5 unit=mm
